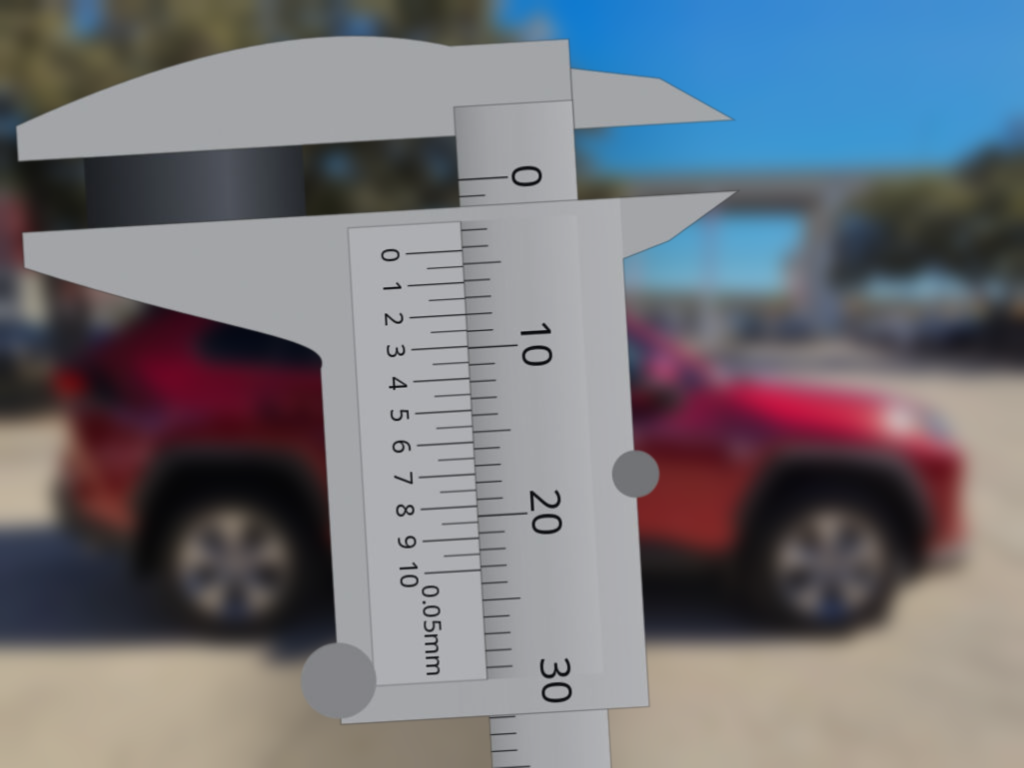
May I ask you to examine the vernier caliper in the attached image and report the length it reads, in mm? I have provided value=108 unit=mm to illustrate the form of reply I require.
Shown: value=4.2 unit=mm
